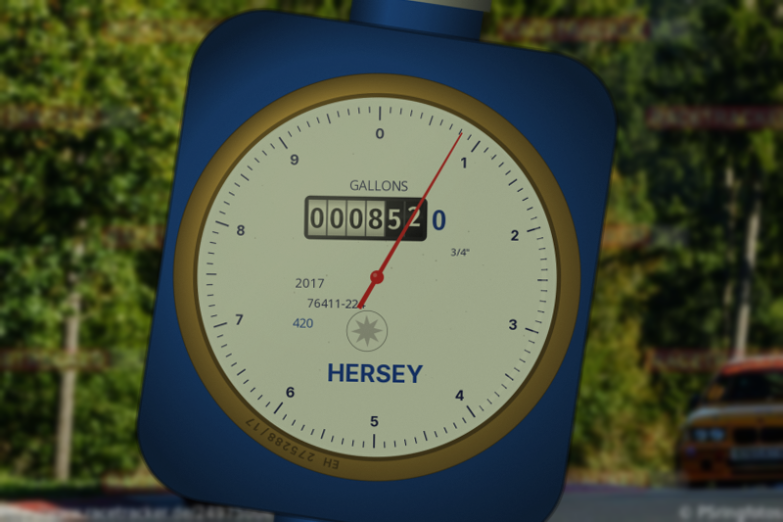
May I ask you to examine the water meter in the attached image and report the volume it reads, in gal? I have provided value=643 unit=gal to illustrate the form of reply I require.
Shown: value=8520.8 unit=gal
